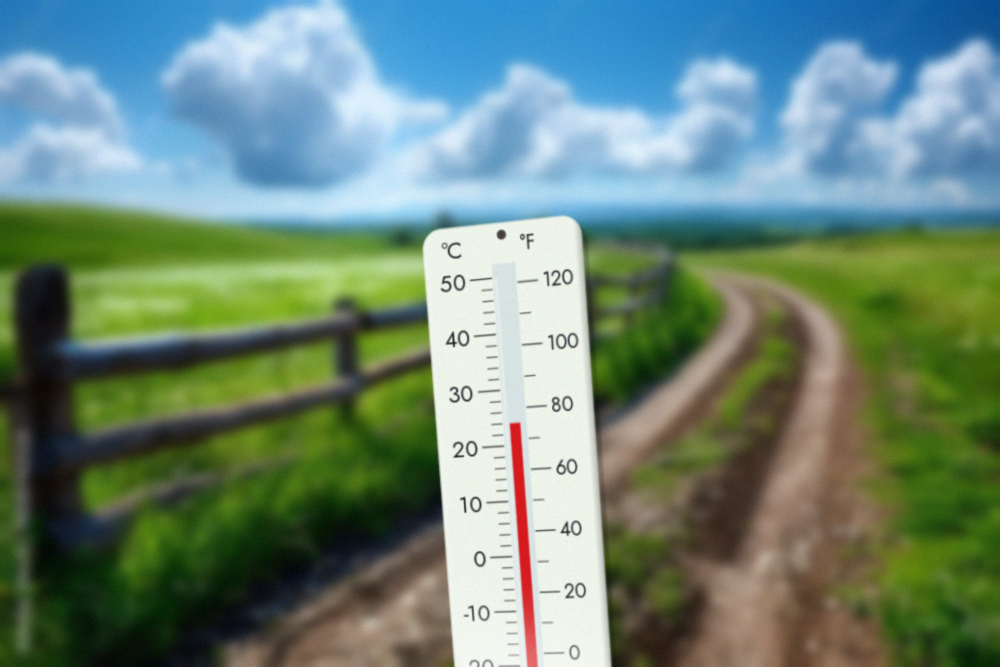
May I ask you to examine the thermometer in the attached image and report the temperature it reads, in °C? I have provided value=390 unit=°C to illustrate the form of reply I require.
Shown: value=24 unit=°C
